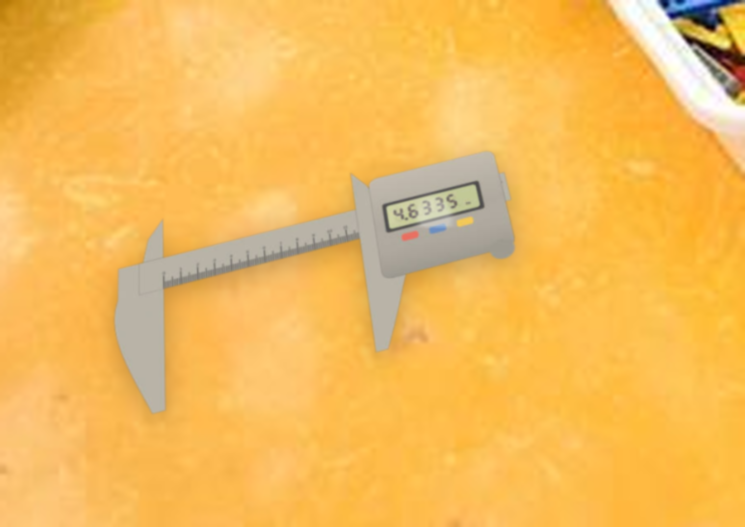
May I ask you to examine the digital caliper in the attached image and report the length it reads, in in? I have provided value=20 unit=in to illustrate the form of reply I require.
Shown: value=4.6335 unit=in
